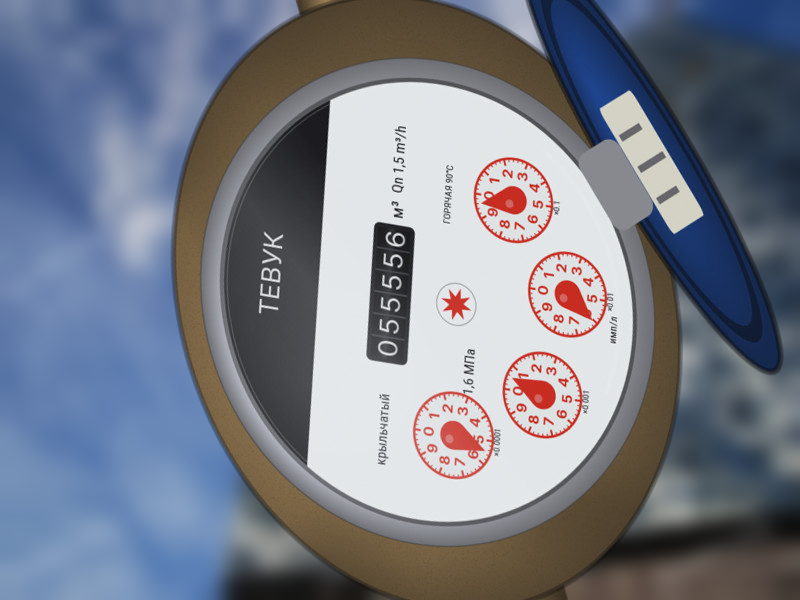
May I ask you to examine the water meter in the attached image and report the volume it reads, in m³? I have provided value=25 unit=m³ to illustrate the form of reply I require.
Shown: value=55555.9605 unit=m³
